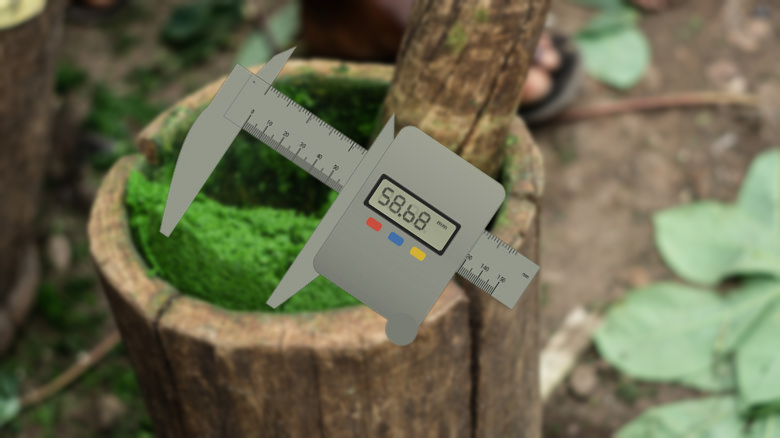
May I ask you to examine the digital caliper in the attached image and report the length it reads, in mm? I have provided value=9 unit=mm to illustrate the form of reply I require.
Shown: value=58.68 unit=mm
